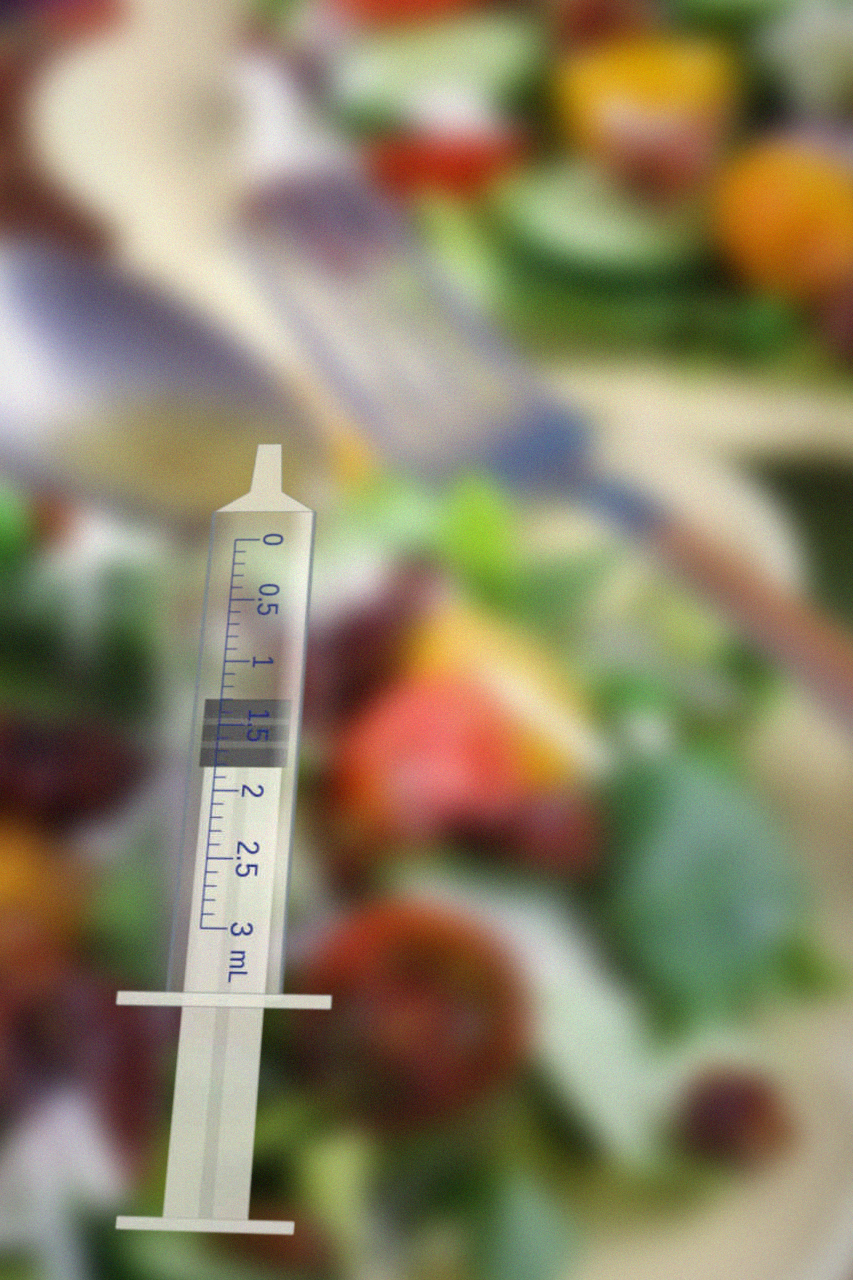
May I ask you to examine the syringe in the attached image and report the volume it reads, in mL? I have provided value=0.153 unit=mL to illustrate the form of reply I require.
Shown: value=1.3 unit=mL
